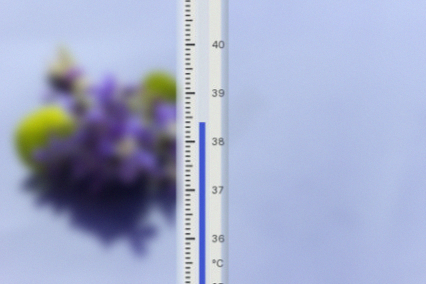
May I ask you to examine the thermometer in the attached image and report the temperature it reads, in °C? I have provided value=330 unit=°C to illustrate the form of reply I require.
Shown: value=38.4 unit=°C
